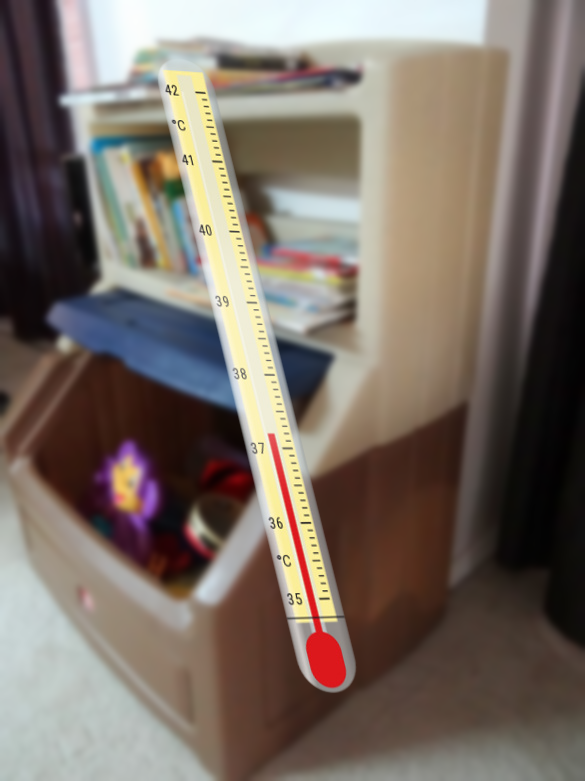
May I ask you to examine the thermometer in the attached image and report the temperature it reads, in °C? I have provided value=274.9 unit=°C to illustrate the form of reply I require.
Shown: value=37.2 unit=°C
